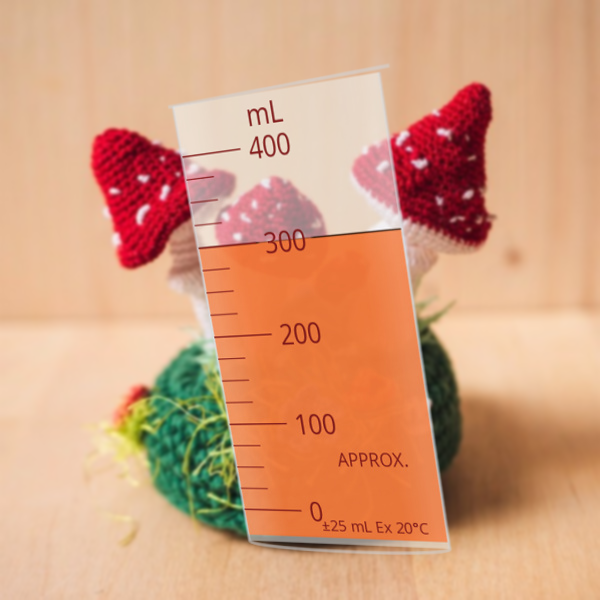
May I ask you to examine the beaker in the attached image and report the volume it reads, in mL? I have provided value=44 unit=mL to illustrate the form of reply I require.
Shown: value=300 unit=mL
